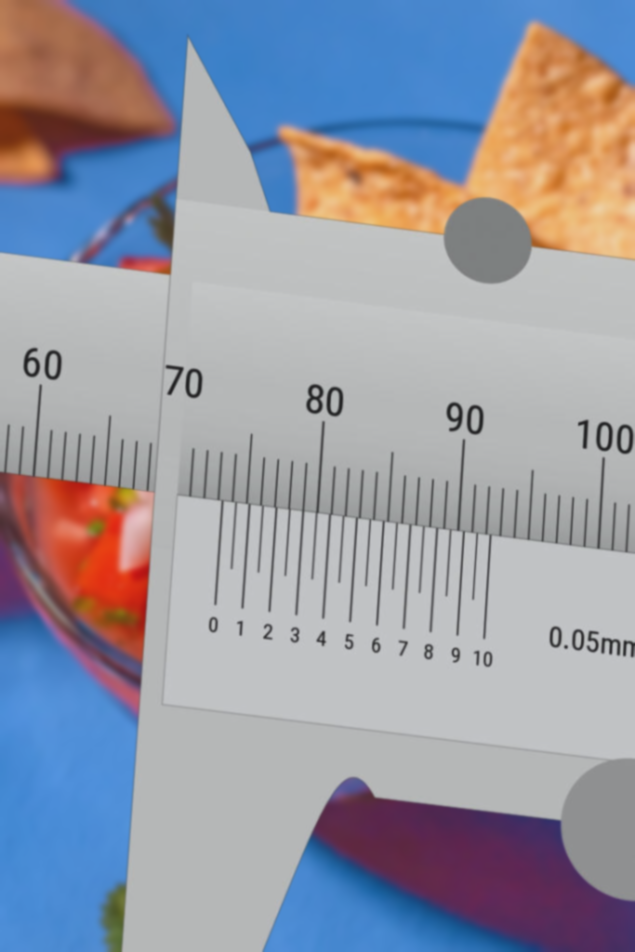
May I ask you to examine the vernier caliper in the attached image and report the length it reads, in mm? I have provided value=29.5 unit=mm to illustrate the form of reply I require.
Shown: value=73.3 unit=mm
